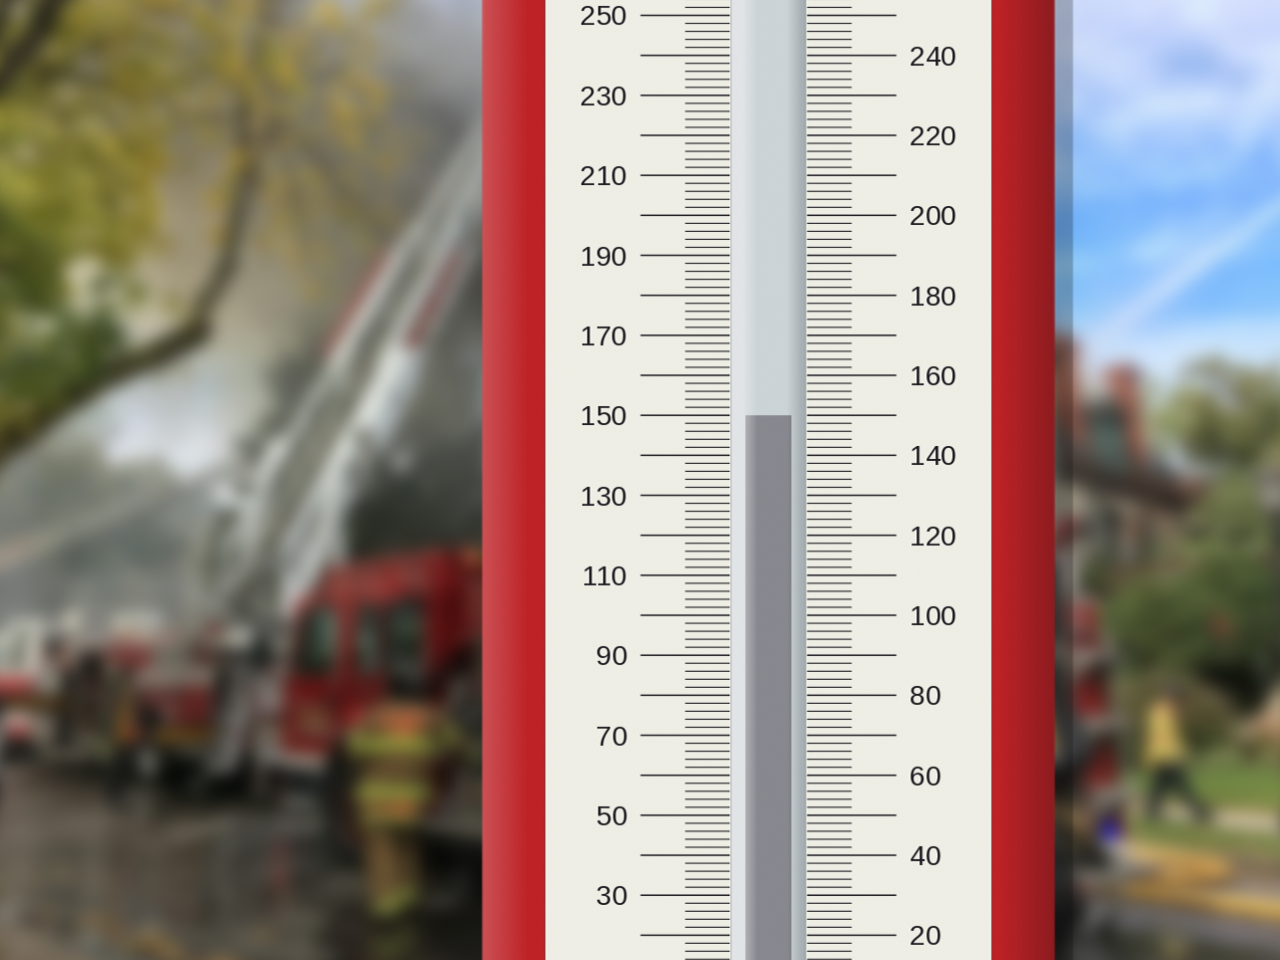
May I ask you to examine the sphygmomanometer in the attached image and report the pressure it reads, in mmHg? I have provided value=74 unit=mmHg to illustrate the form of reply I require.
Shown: value=150 unit=mmHg
